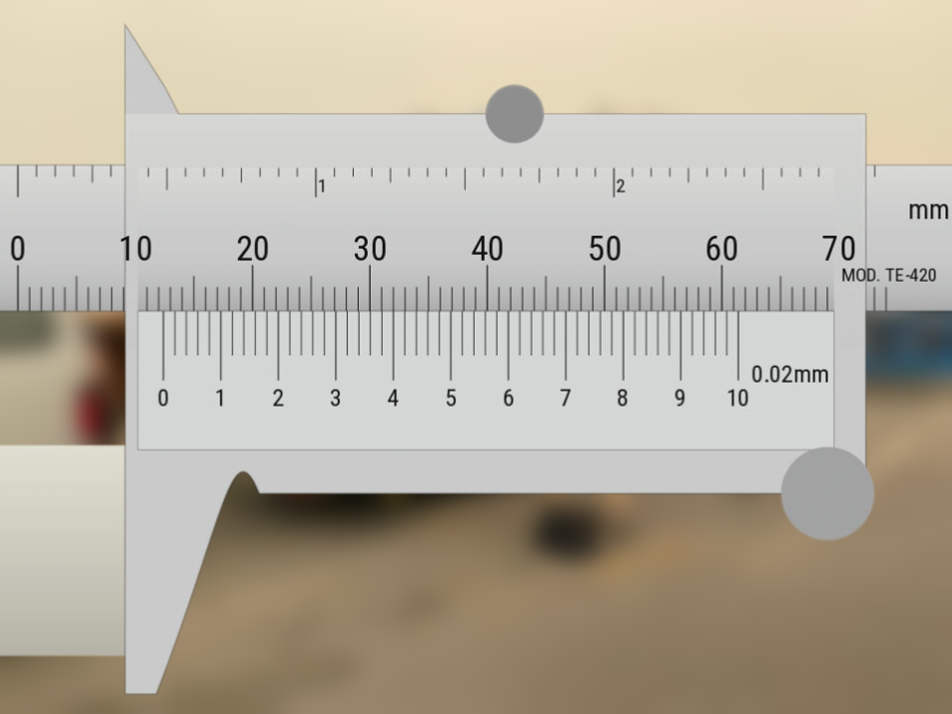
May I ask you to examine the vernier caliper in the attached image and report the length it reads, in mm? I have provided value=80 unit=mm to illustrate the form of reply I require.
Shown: value=12.4 unit=mm
